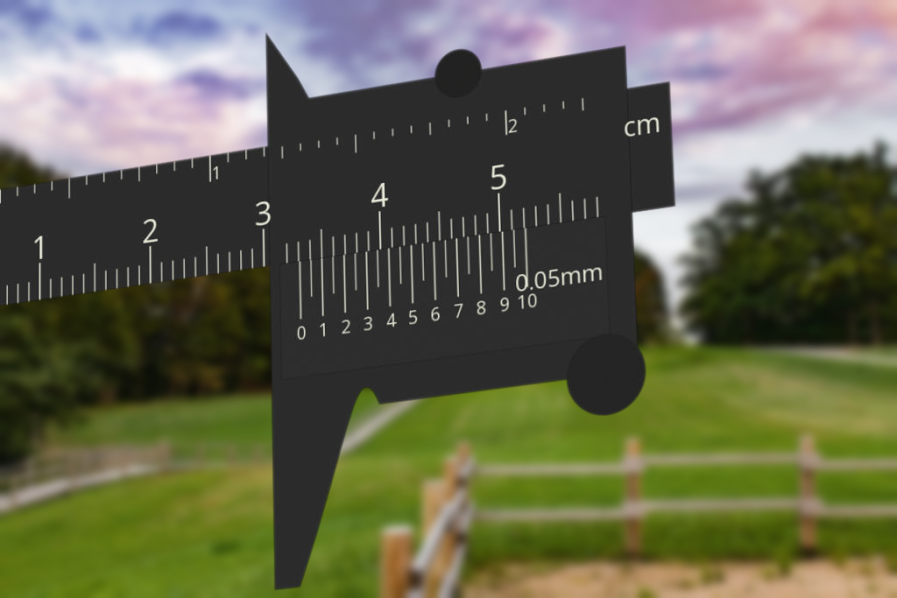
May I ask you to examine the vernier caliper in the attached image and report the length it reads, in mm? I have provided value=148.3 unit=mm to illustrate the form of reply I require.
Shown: value=33.1 unit=mm
